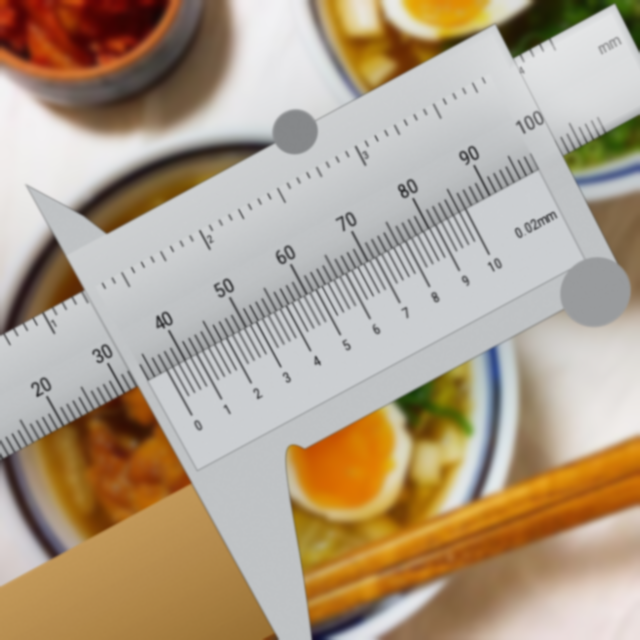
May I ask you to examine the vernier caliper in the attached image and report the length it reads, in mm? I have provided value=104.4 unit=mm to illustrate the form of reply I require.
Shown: value=37.0 unit=mm
